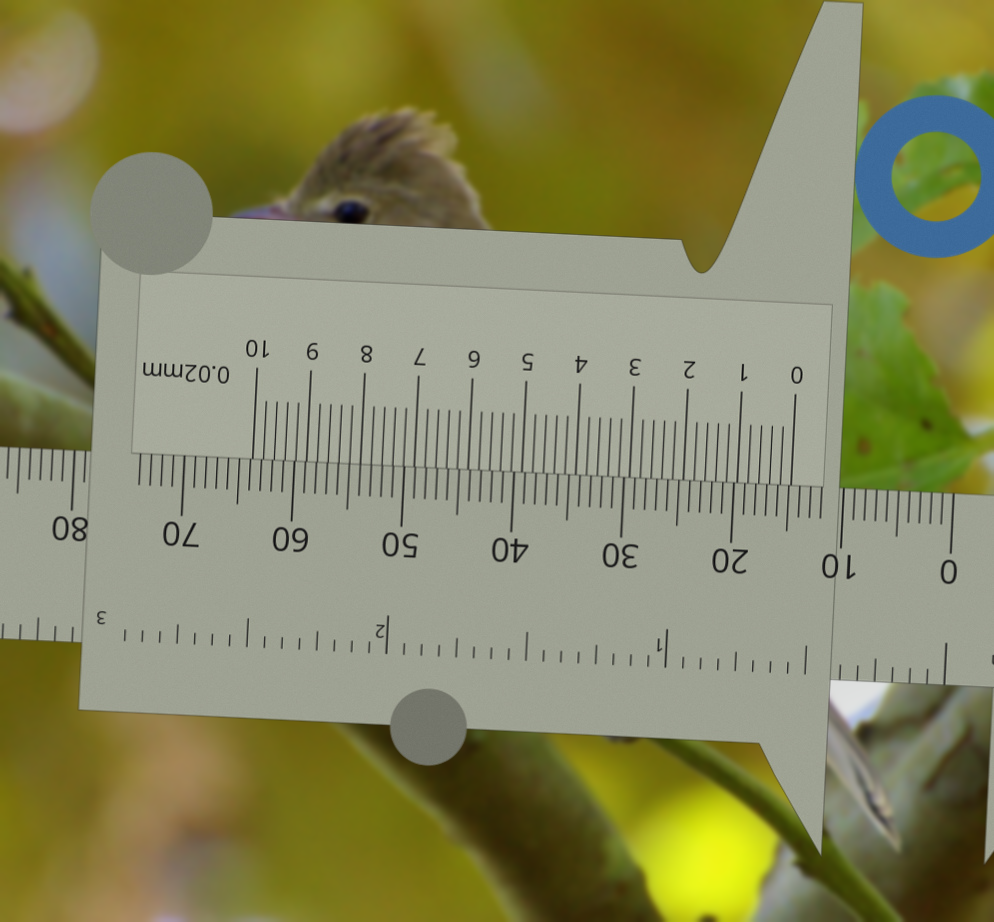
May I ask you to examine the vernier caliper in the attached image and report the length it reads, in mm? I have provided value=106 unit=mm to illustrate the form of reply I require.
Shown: value=14.8 unit=mm
